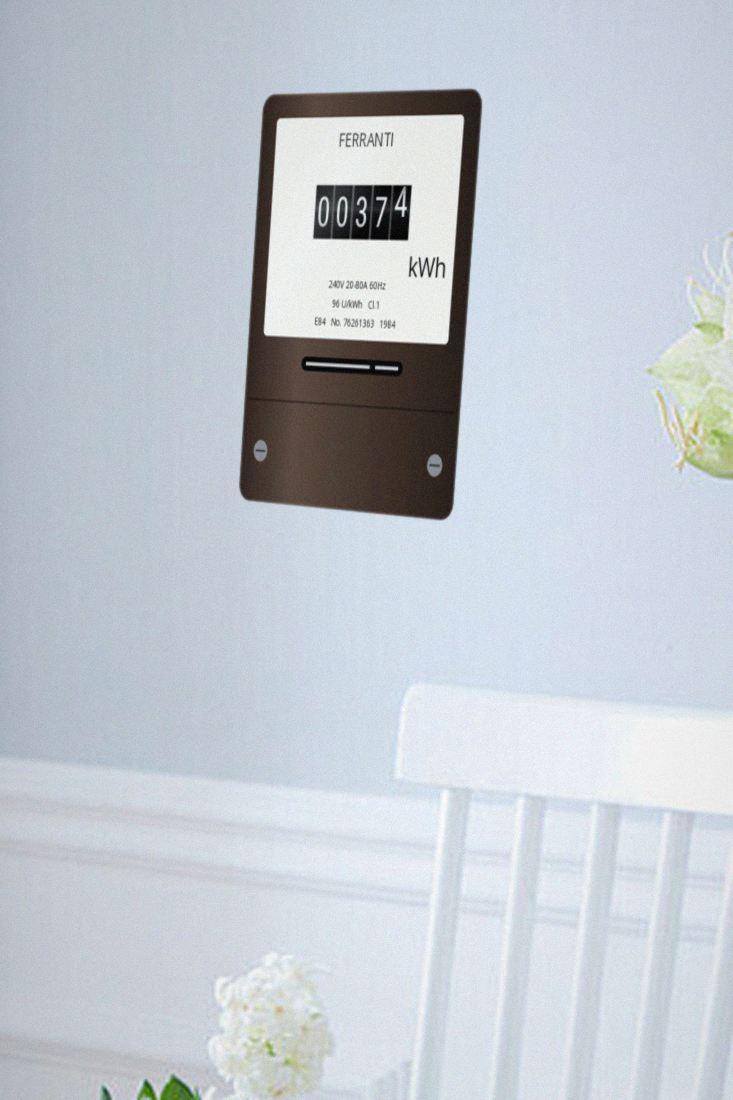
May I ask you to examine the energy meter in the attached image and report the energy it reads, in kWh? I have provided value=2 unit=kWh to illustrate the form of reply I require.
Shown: value=374 unit=kWh
